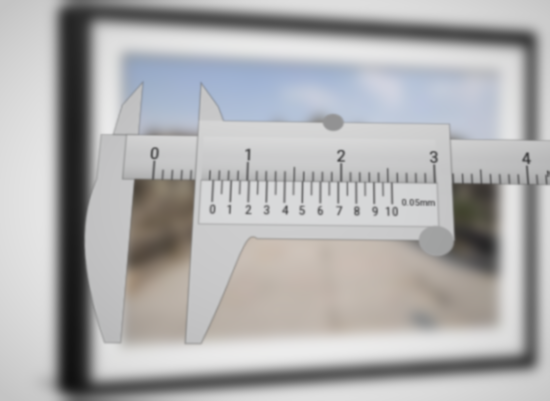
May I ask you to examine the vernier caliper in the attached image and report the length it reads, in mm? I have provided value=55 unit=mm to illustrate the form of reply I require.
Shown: value=6.4 unit=mm
